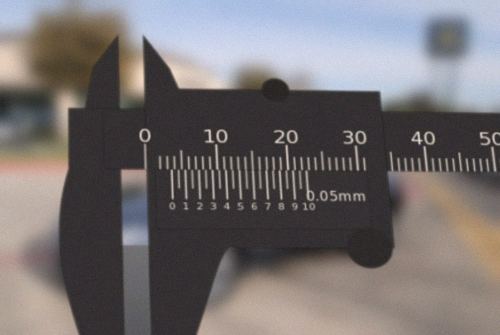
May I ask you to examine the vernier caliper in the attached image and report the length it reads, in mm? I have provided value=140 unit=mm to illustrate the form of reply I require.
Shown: value=3.6 unit=mm
